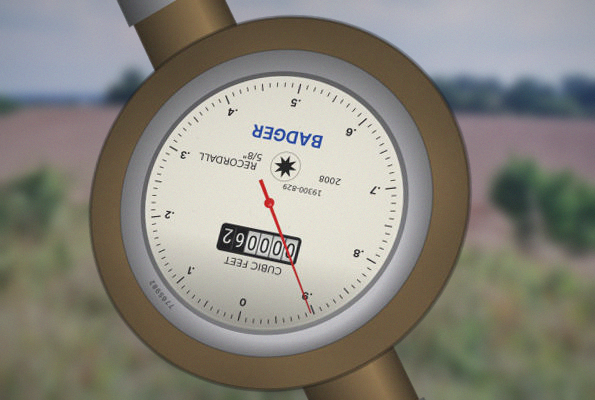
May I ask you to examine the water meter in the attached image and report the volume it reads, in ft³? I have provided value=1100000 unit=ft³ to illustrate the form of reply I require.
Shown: value=61.90 unit=ft³
